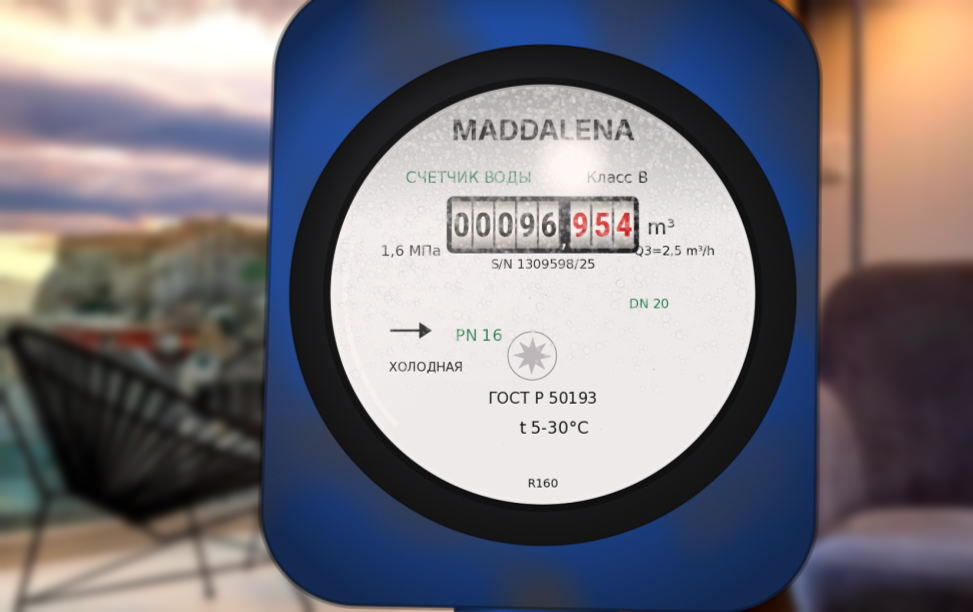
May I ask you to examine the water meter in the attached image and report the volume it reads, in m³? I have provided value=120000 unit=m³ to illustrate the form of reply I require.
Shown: value=96.954 unit=m³
